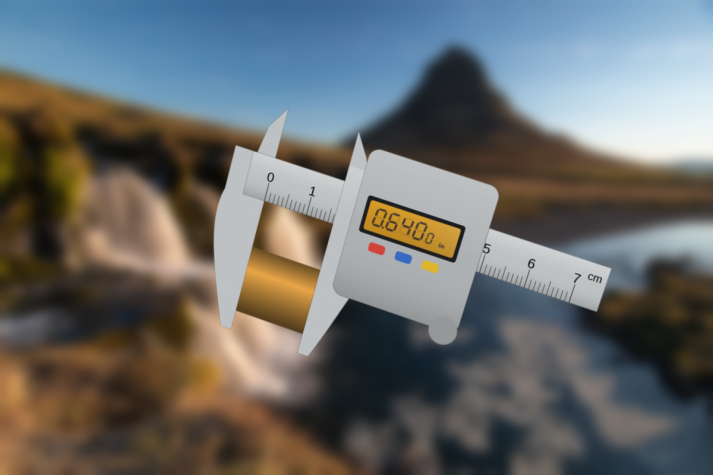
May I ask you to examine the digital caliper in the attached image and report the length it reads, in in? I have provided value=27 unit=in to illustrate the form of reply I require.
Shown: value=0.6400 unit=in
